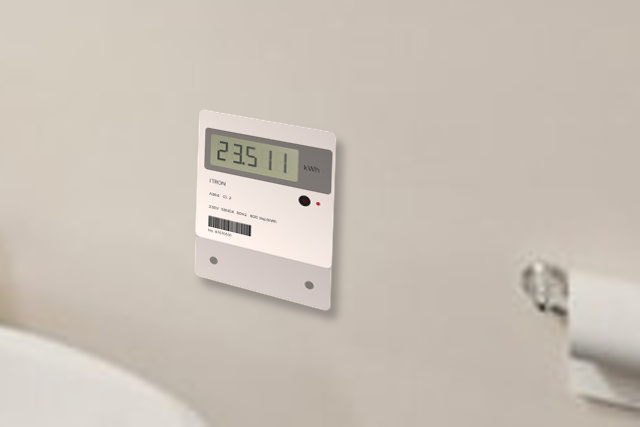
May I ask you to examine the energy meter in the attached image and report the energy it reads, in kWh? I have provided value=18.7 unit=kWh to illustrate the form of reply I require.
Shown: value=23.511 unit=kWh
